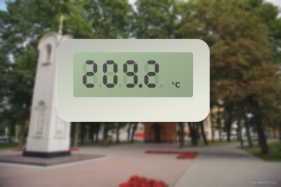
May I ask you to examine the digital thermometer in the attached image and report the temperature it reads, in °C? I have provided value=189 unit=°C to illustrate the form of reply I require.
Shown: value=209.2 unit=°C
